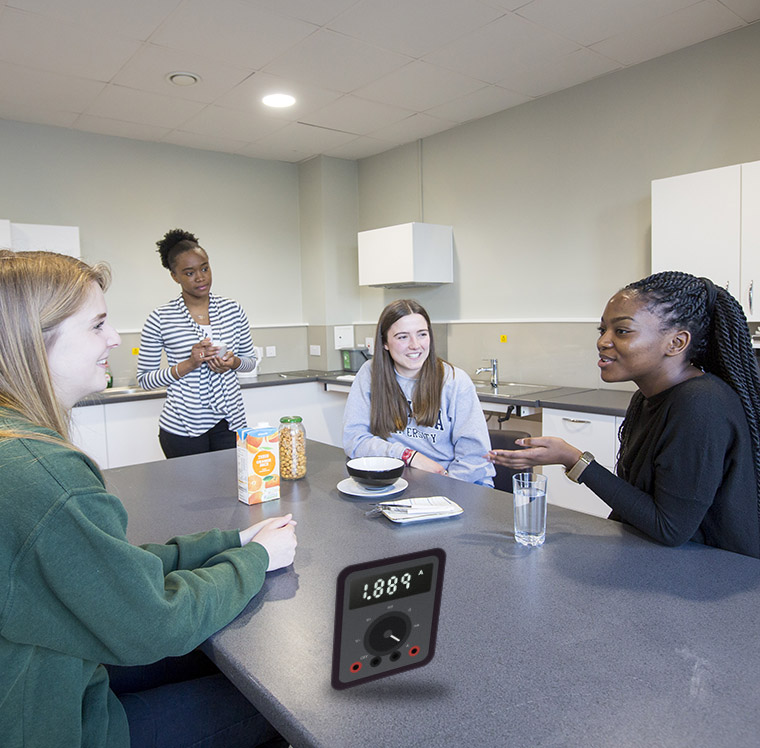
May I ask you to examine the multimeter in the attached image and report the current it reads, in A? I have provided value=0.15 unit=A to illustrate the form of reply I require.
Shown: value=1.889 unit=A
